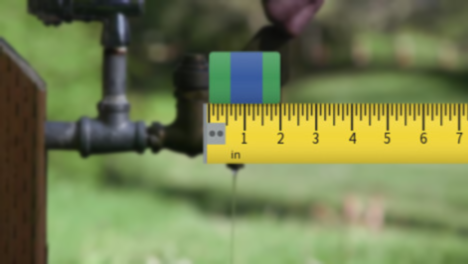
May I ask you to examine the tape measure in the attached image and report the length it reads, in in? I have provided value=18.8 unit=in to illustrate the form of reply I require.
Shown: value=2 unit=in
